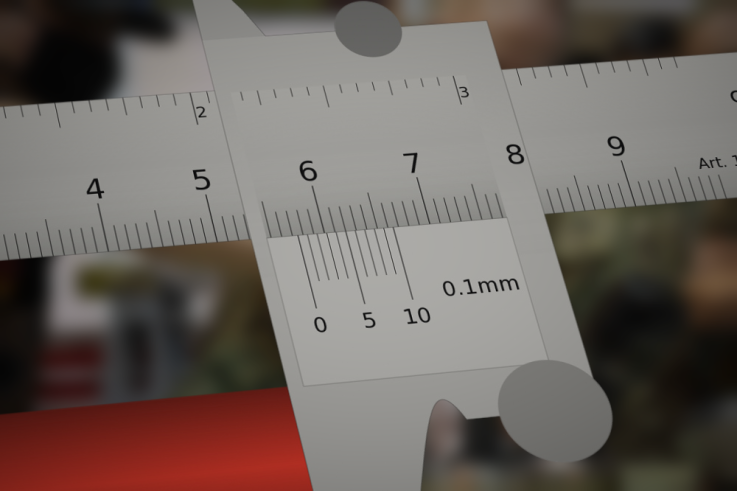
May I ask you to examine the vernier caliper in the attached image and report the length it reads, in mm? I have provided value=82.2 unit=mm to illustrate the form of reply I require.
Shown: value=57.5 unit=mm
